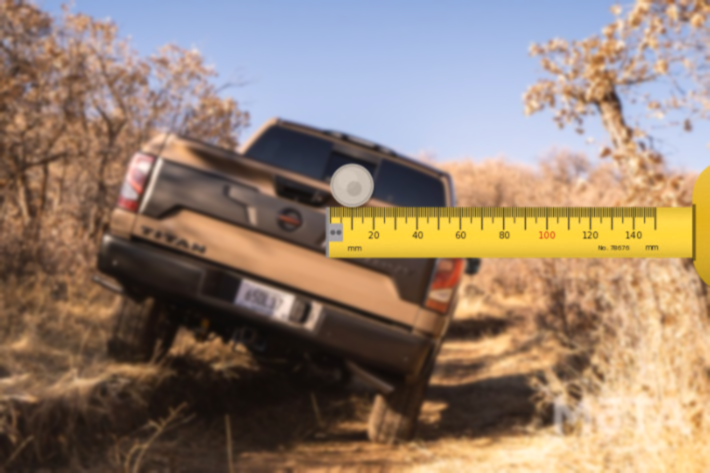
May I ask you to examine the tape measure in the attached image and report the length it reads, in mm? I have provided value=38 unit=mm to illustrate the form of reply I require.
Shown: value=20 unit=mm
